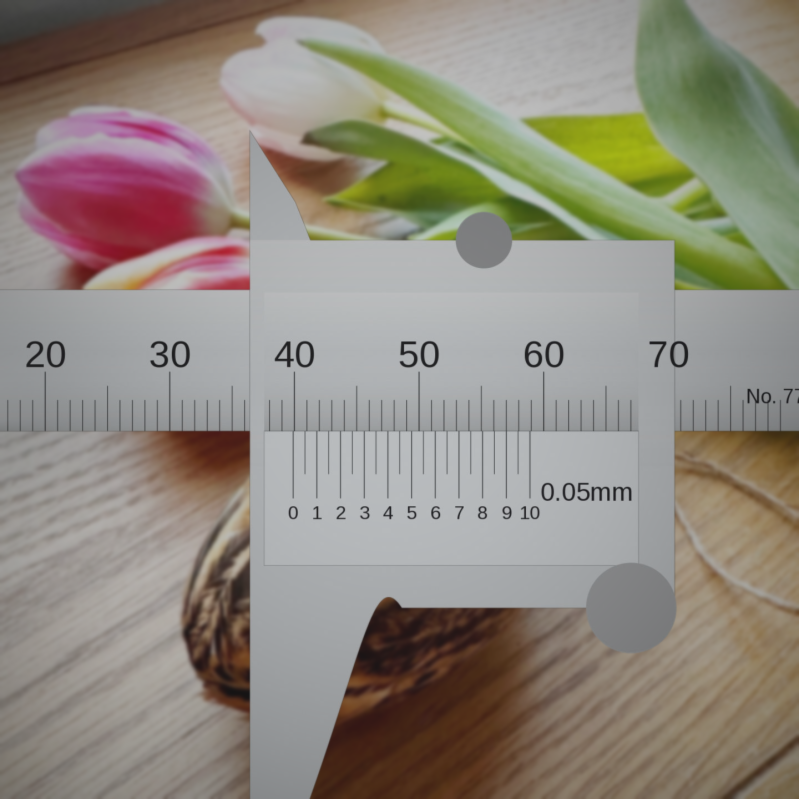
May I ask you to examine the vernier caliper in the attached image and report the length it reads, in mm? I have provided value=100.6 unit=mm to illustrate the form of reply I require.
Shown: value=39.9 unit=mm
